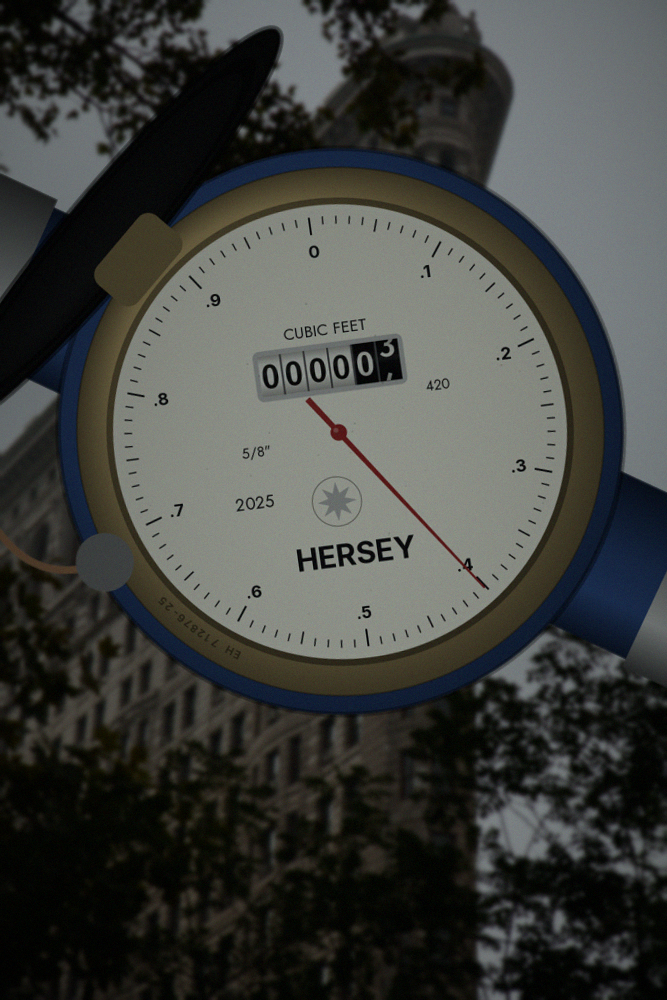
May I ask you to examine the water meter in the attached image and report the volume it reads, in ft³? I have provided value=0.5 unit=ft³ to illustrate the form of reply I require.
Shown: value=3.40 unit=ft³
